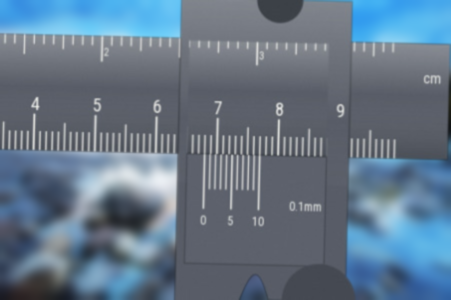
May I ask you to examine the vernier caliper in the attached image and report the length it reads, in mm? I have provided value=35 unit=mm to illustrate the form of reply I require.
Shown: value=68.0 unit=mm
